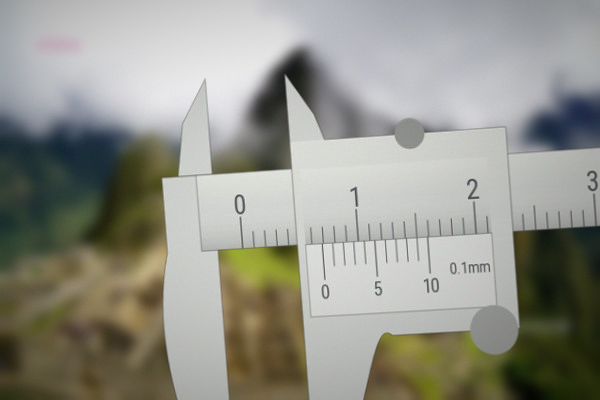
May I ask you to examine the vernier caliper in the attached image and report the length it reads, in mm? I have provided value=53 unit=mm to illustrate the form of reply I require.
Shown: value=6.9 unit=mm
